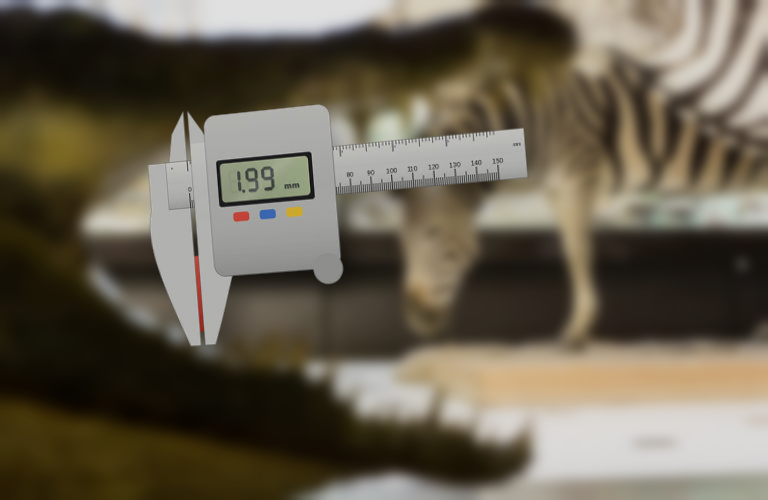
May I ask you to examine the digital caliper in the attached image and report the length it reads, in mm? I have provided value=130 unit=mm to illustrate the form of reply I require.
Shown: value=1.99 unit=mm
